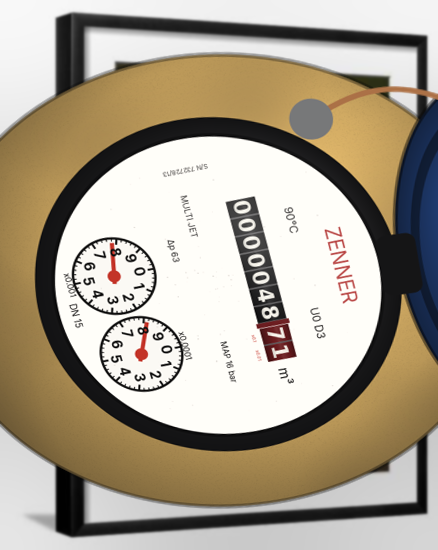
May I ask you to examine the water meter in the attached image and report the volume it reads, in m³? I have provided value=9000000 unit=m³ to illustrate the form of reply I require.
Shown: value=48.7178 unit=m³
